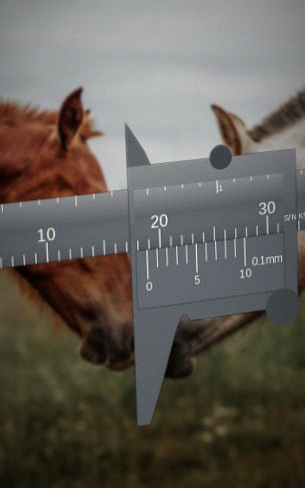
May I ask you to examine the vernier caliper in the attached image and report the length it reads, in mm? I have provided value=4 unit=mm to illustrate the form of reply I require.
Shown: value=18.8 unit=mm
